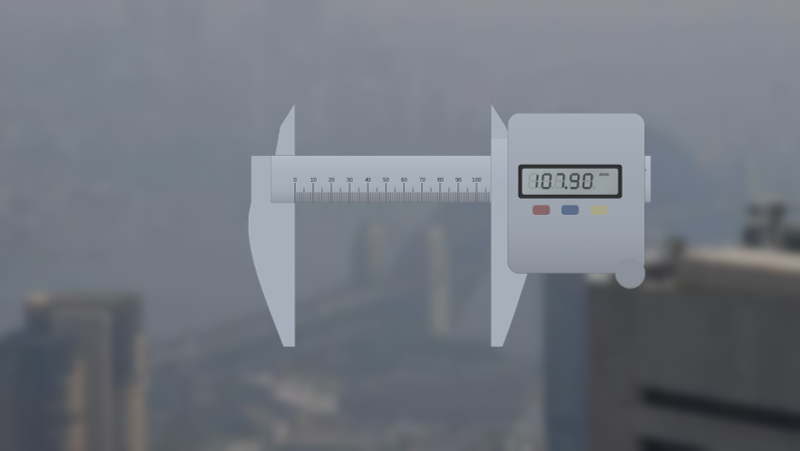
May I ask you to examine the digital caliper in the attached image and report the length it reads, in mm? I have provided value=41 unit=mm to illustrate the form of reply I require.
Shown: value=107.90 unit=mm
